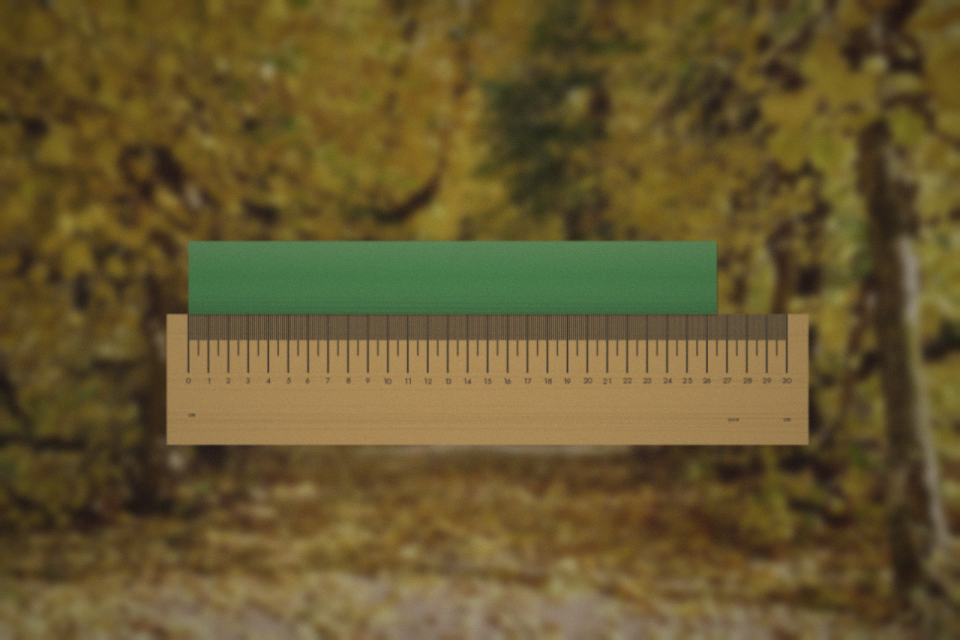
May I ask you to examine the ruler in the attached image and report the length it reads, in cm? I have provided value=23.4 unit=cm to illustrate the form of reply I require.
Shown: value=26.5 unit=cm
